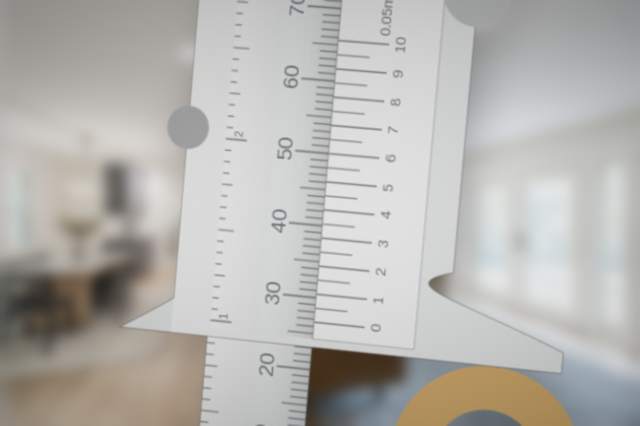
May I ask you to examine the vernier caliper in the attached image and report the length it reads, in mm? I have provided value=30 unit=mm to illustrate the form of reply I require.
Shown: value=26.6 unit=mm
